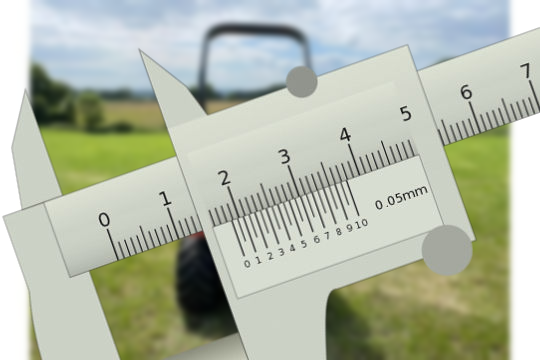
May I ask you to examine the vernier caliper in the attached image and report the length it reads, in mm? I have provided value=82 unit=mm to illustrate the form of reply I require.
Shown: value=18.8 unit=mm
